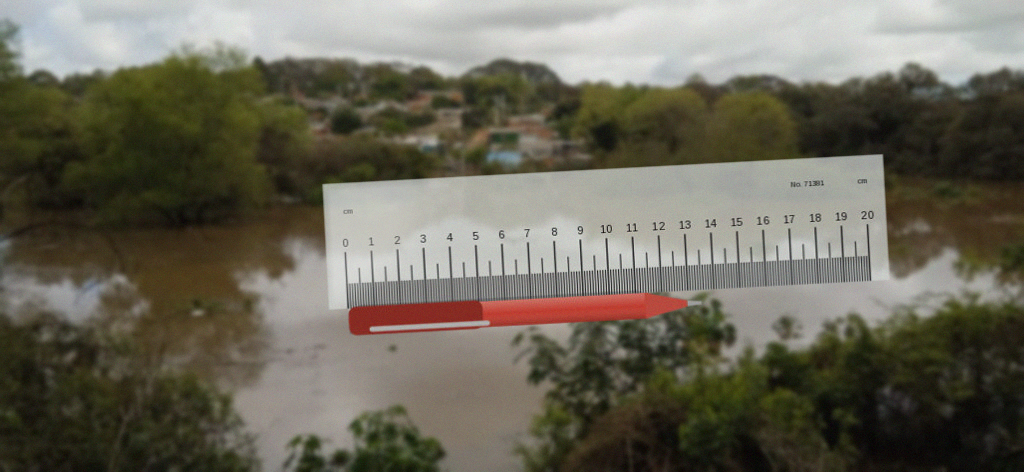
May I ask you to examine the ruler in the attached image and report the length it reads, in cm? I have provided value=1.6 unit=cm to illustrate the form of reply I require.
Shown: value=13.5 unit=cm
